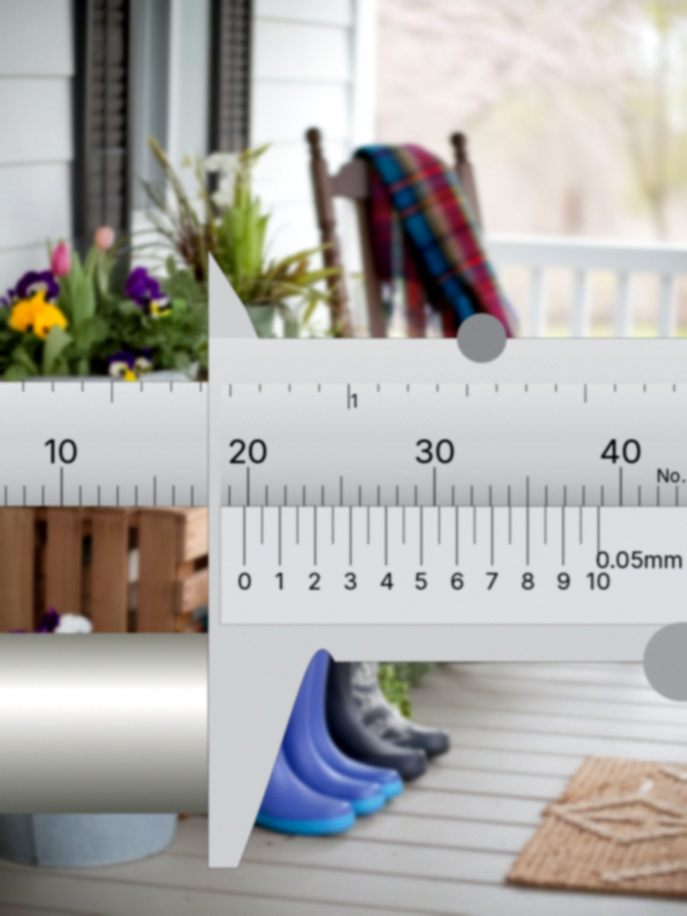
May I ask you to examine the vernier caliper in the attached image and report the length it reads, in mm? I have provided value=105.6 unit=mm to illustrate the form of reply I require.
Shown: value=19.8 unit=mm
